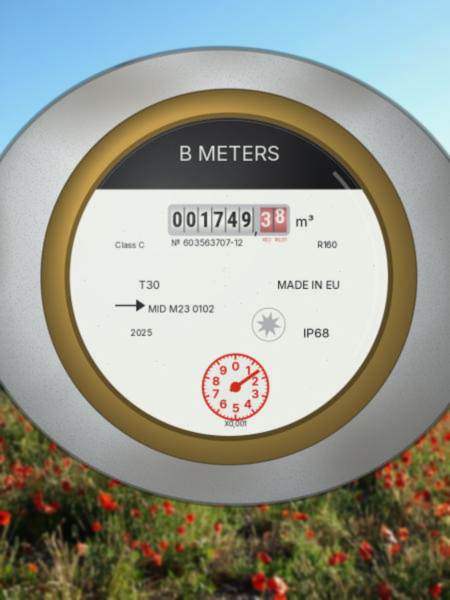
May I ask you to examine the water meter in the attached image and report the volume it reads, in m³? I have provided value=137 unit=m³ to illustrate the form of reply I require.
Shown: value=1749.381 unit=m³
